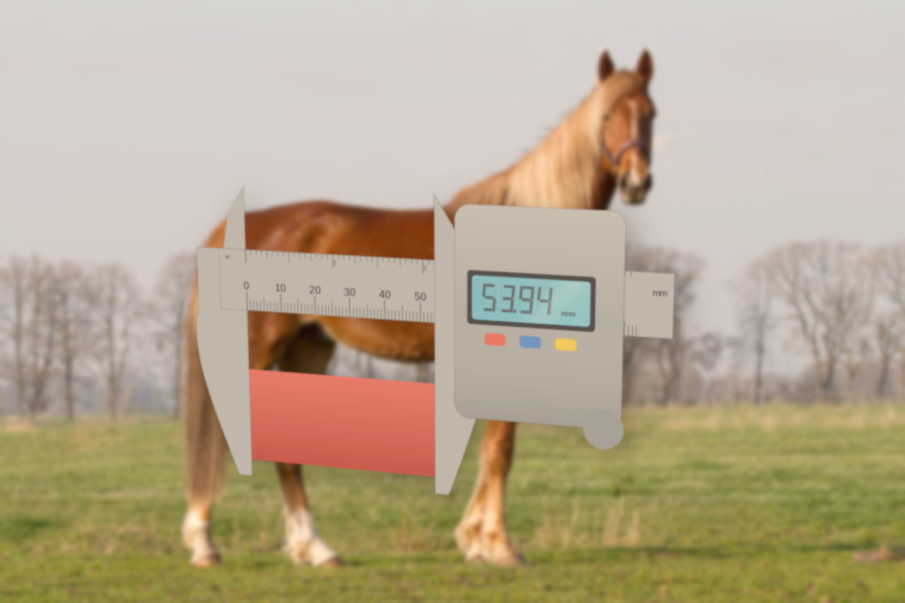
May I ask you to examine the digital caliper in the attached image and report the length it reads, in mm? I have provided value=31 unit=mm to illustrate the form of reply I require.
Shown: value=53.94 unit=mm
